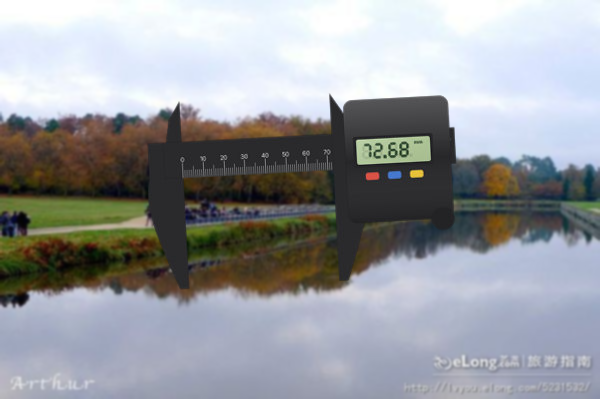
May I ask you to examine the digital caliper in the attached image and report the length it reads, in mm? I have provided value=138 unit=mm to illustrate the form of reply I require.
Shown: value=72.68 unit=mm
